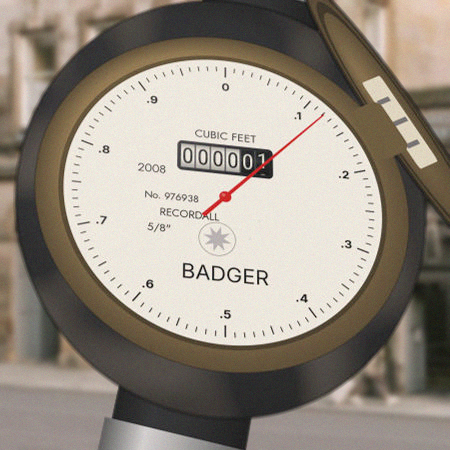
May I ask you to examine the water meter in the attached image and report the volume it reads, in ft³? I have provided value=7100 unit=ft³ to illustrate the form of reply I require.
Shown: value=1.12 unit=ft³
